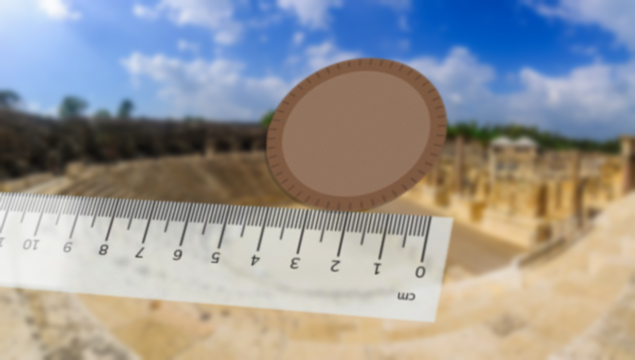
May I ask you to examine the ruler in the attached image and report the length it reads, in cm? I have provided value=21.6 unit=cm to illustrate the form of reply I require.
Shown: value=4.5 unit=cm
